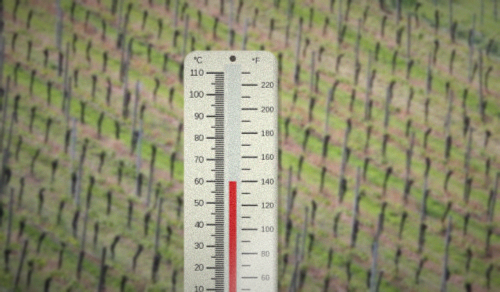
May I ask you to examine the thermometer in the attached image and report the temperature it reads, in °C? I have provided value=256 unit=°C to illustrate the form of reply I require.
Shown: value=60 unit=°C
